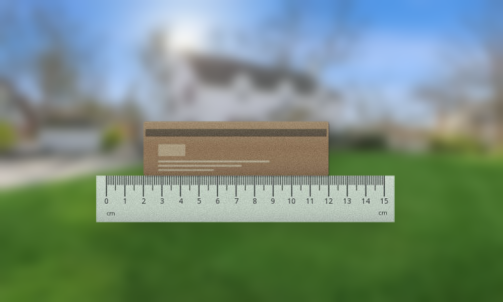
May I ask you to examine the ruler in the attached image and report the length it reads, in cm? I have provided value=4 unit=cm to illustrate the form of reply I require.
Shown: value=10 unit=cm
